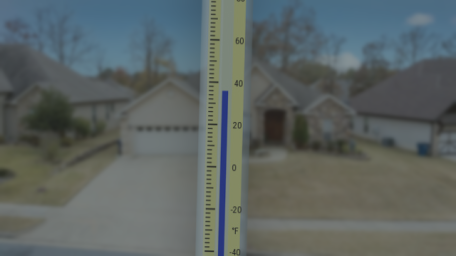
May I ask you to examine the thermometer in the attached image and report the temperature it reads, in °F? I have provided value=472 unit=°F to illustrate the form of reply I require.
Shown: value=36 unit=°F
